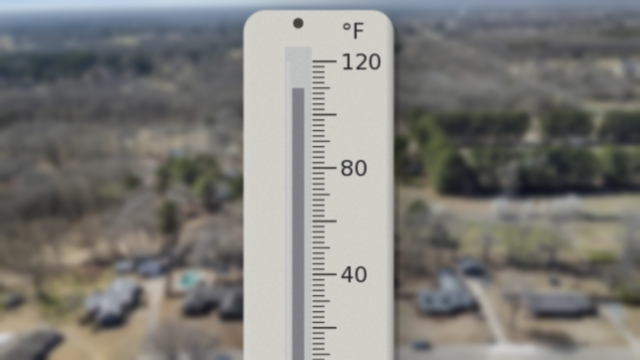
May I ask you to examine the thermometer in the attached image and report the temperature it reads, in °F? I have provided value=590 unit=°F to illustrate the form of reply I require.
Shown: value=110 unit=°F
